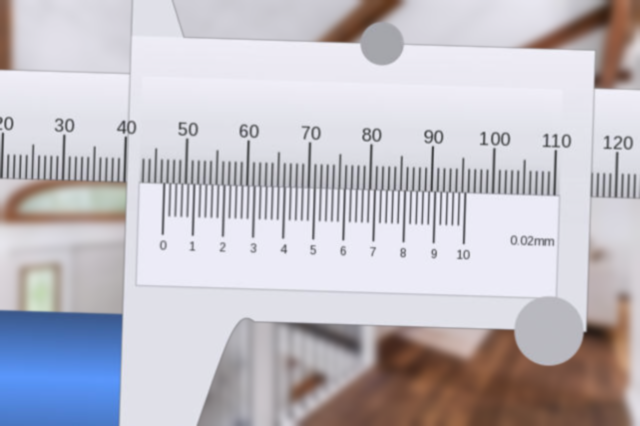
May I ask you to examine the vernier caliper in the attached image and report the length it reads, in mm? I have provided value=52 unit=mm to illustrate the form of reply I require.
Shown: value=46.5 unit=mm
